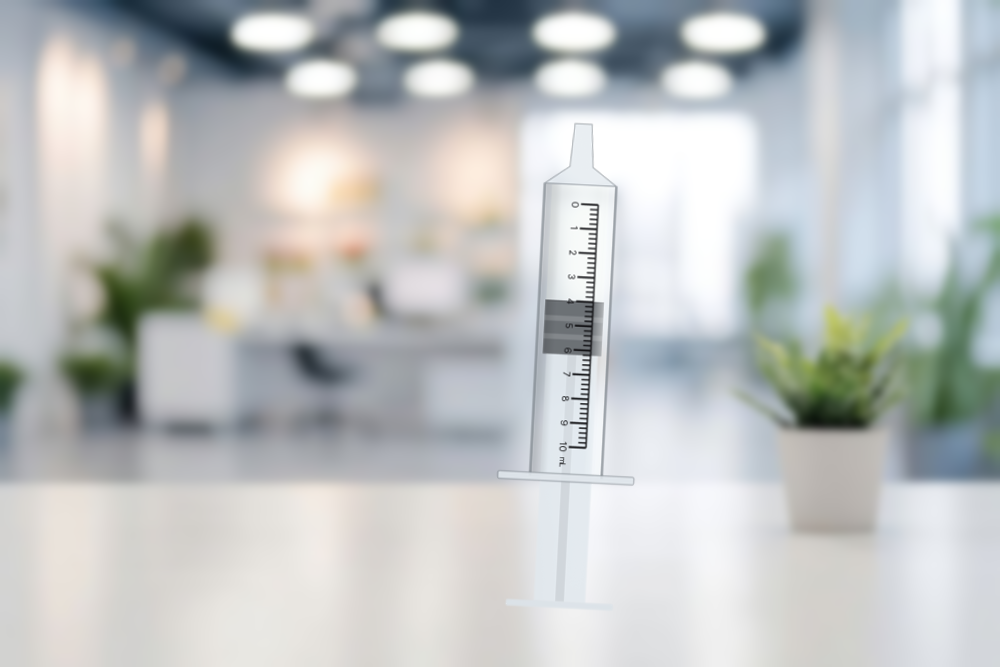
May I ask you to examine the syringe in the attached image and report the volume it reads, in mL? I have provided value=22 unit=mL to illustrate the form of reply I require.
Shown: value=4 unit=mL
